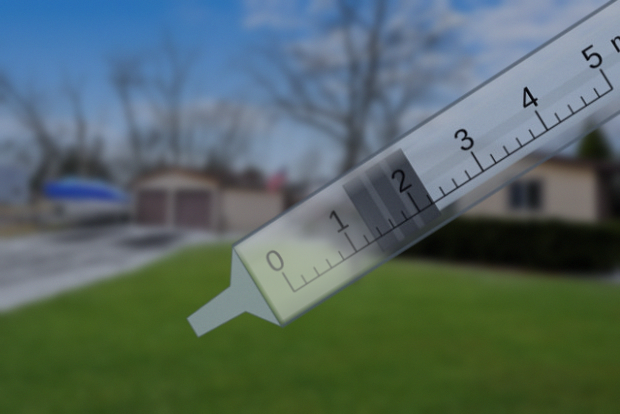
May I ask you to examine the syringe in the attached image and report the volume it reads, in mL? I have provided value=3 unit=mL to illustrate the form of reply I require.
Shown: value=1.3 unit=mL
